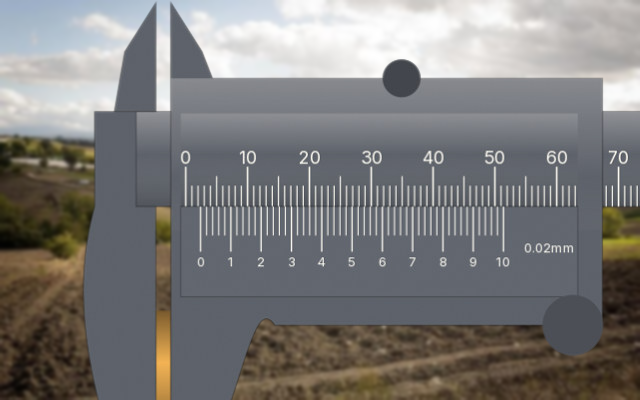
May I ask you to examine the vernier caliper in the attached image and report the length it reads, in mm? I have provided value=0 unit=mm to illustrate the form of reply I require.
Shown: value=2.4 unit=mm
